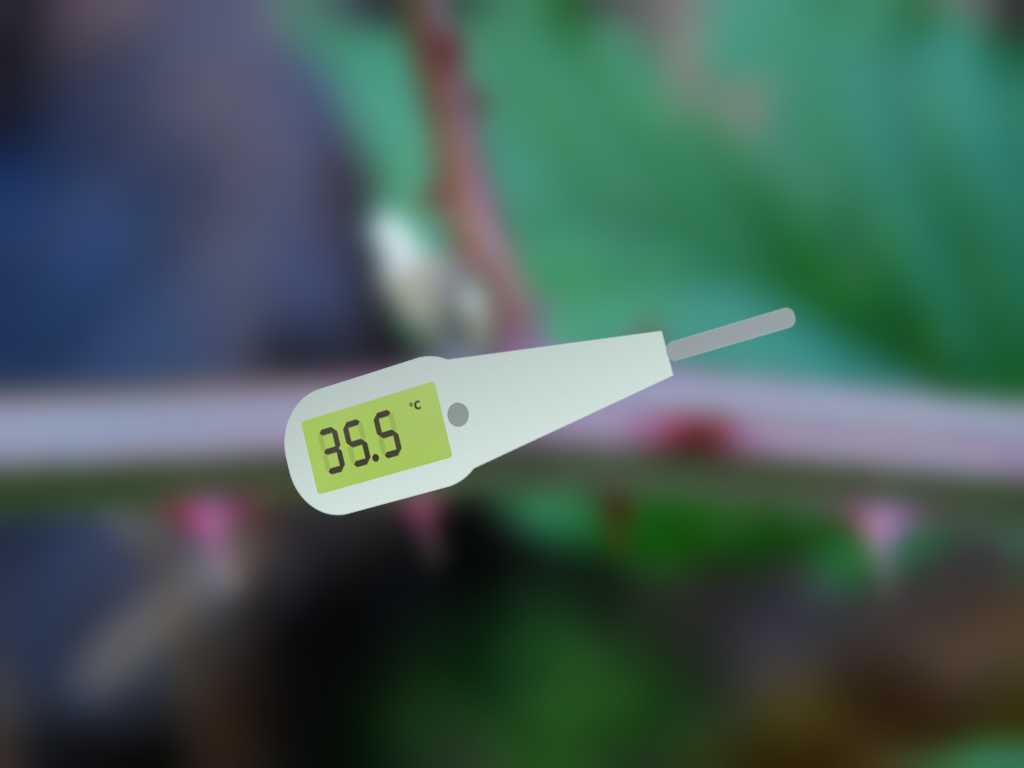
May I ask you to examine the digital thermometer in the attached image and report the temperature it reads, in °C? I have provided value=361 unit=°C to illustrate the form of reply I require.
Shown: value=35.5 unit=°C
